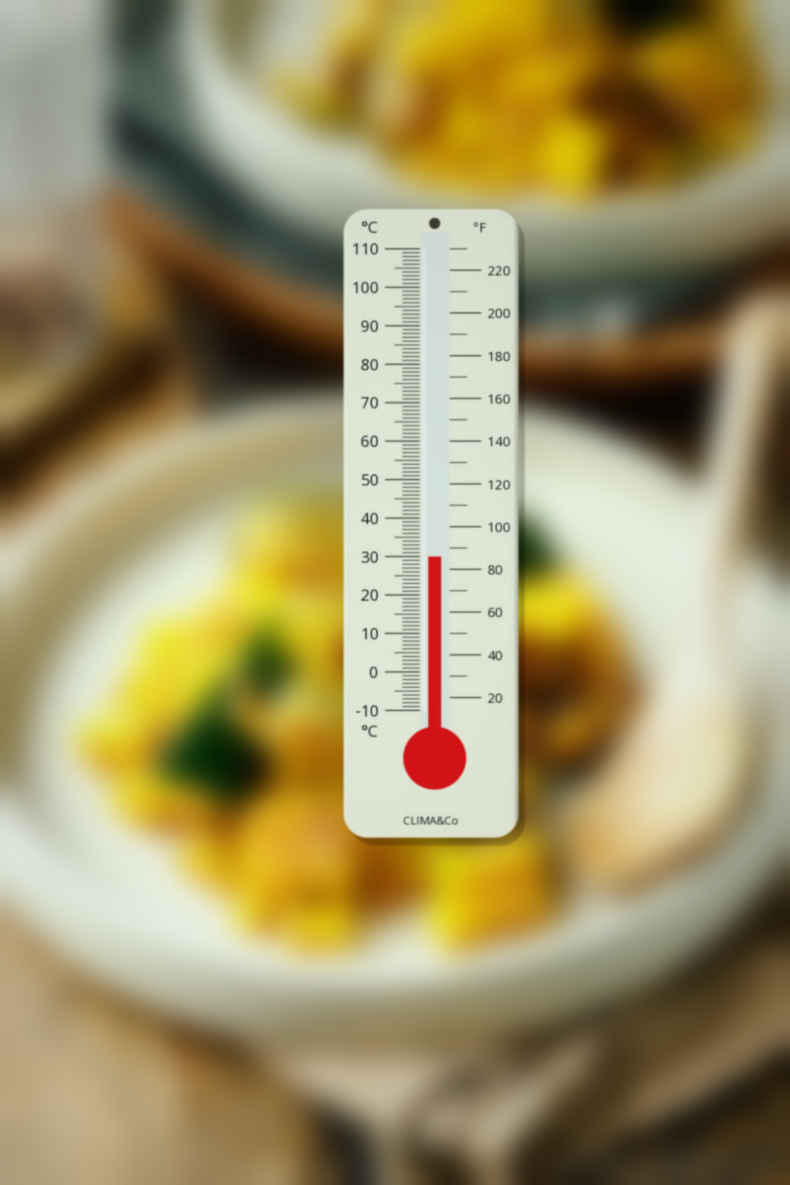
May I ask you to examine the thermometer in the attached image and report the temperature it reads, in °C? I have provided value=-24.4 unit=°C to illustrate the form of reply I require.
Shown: value=30 unit=°C
